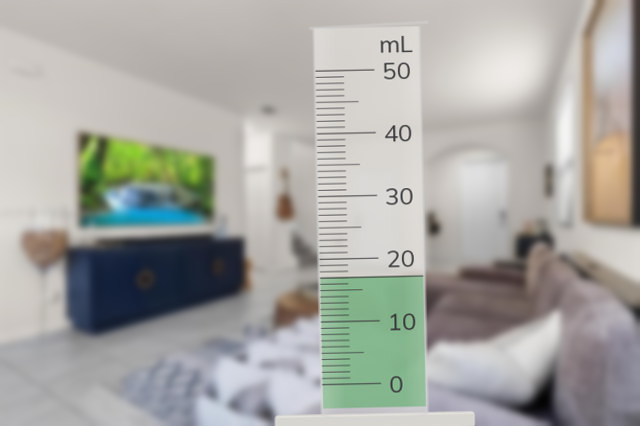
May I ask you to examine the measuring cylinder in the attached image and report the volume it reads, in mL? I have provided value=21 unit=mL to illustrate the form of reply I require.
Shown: value=17 unit=mL
